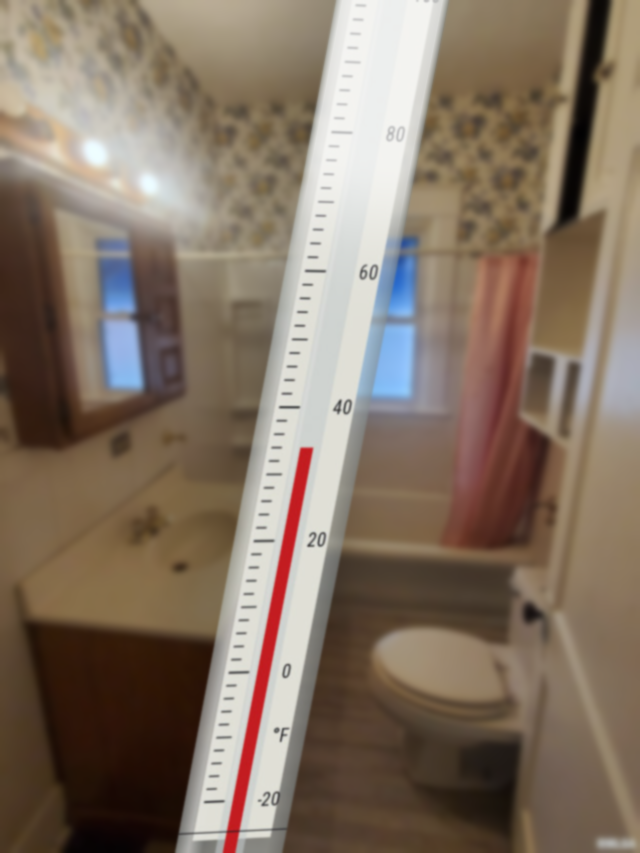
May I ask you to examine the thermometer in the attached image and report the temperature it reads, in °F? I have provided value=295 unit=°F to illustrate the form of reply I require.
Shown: value=34 unit=°F
